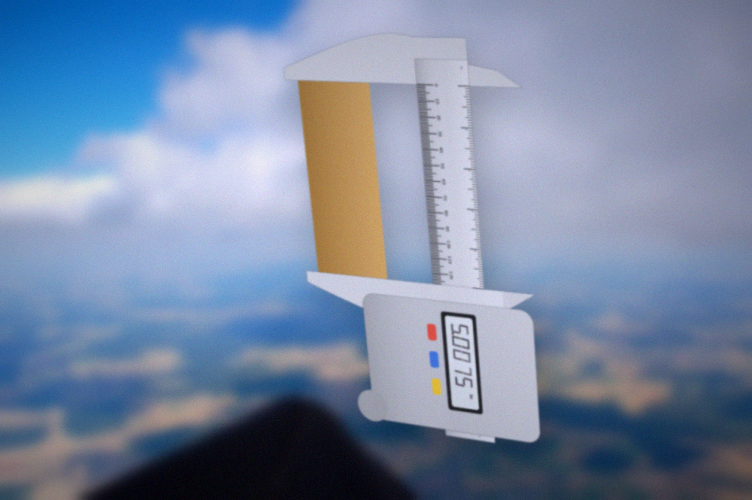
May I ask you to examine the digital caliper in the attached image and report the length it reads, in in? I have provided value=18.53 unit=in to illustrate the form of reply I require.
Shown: value=5.0075 unit=in
